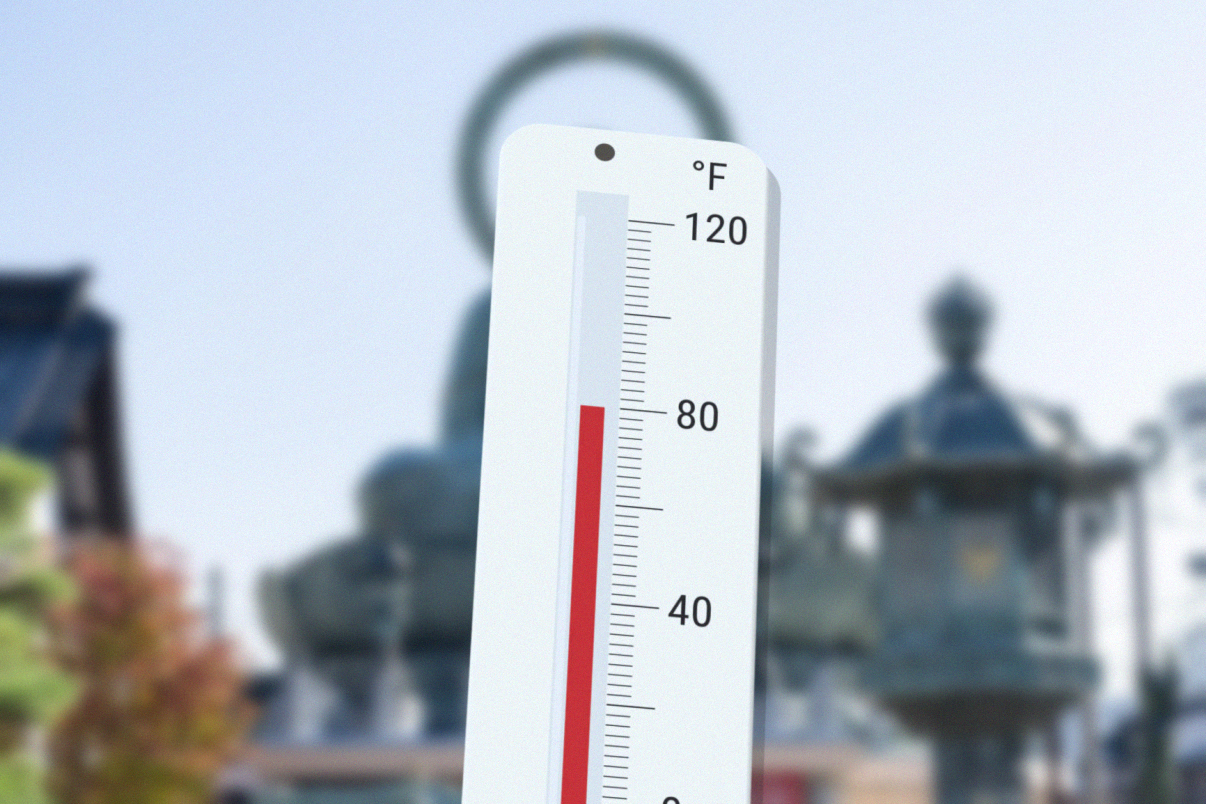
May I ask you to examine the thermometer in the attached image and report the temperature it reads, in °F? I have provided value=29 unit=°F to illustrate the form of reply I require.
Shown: value=80 unit=°F
